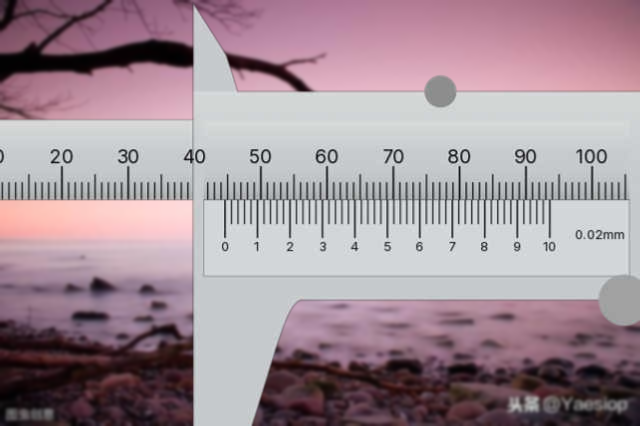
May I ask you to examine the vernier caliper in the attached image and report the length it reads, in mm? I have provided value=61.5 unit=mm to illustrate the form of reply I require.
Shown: value=44.6 unit=mm
